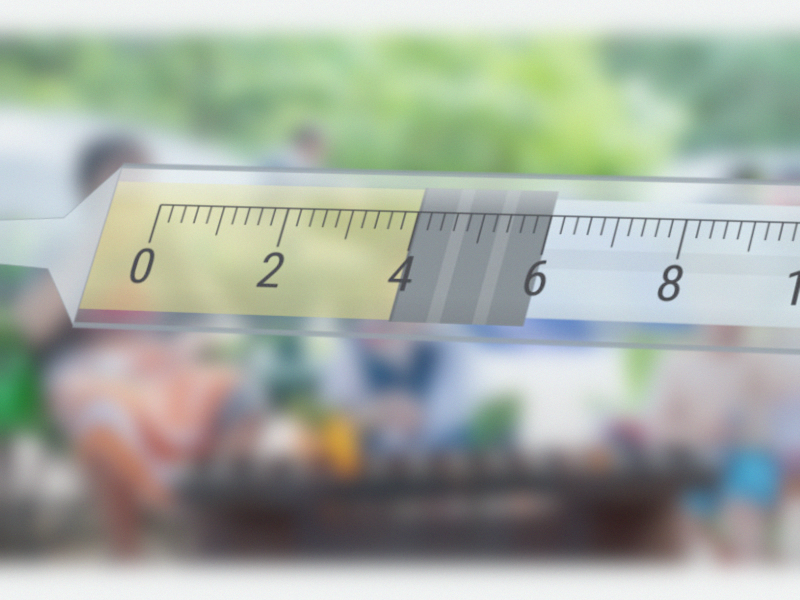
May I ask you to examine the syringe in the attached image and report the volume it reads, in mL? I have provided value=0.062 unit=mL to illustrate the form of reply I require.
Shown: value=4 unit=mL
